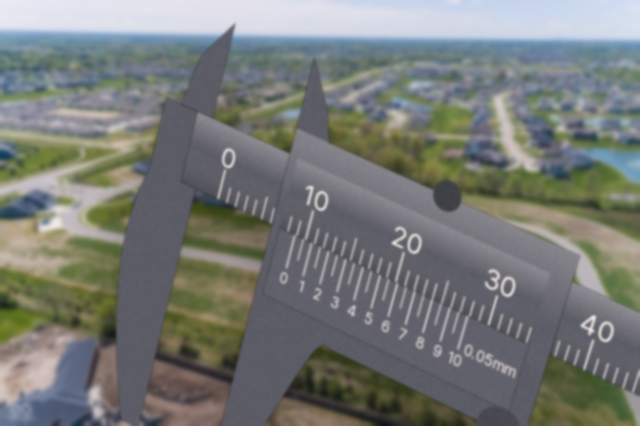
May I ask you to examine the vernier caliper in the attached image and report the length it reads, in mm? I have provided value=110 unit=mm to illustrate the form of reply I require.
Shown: value=8.8 unit=mm
